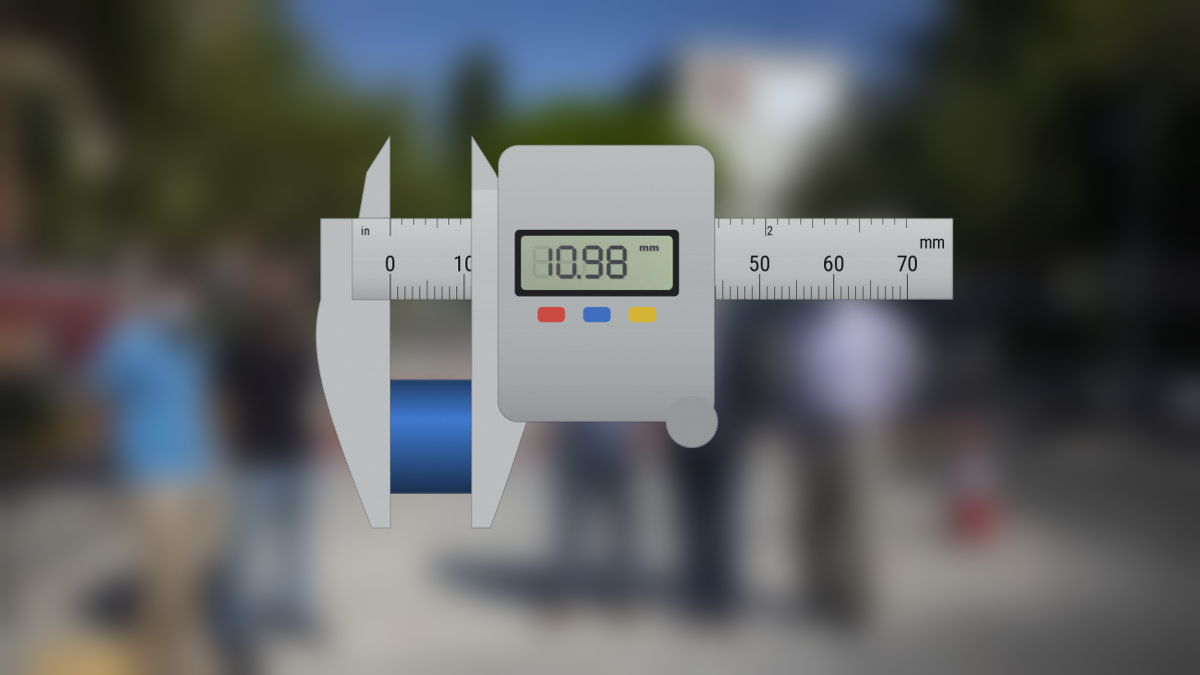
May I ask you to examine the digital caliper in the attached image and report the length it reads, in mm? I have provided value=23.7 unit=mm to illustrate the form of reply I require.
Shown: value=10.98 unit=mm
